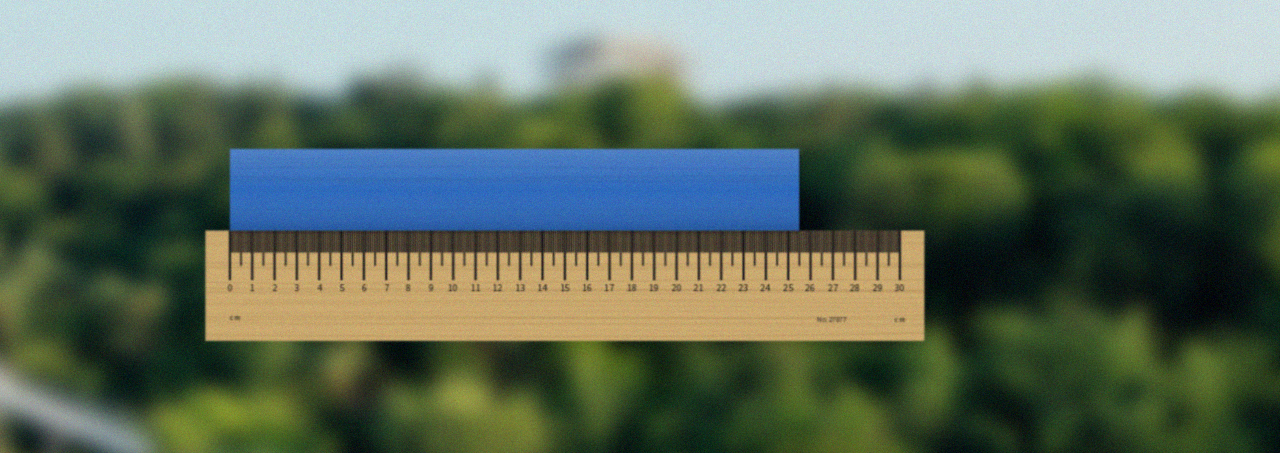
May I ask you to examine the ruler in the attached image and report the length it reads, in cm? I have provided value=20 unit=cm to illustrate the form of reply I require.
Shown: value=25.5 unit=cm
